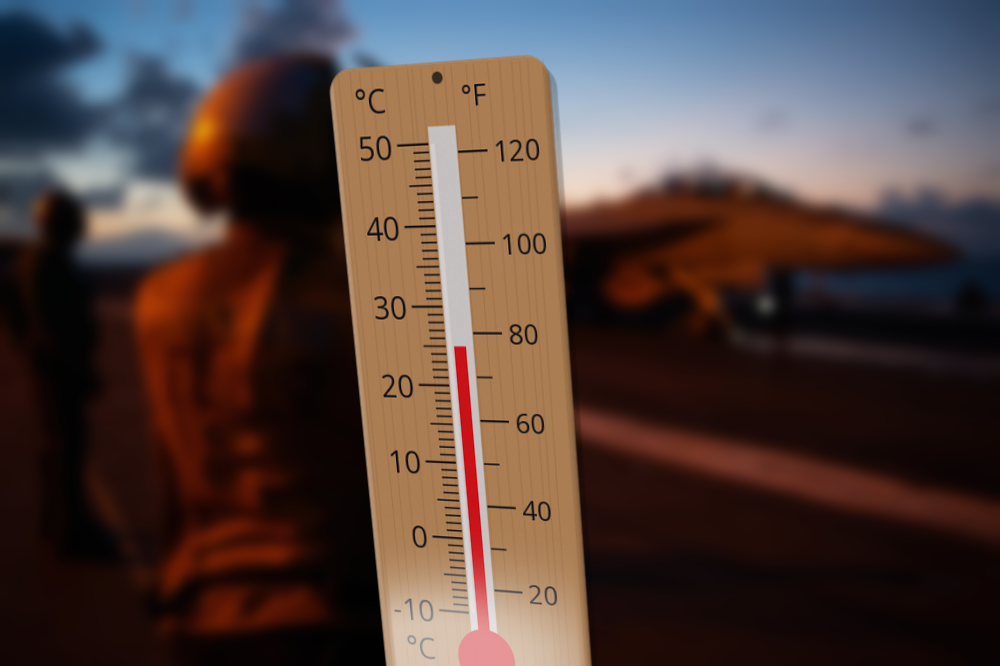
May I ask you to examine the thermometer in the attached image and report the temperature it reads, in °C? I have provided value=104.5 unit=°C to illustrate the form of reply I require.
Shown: value=25 unit=°C
